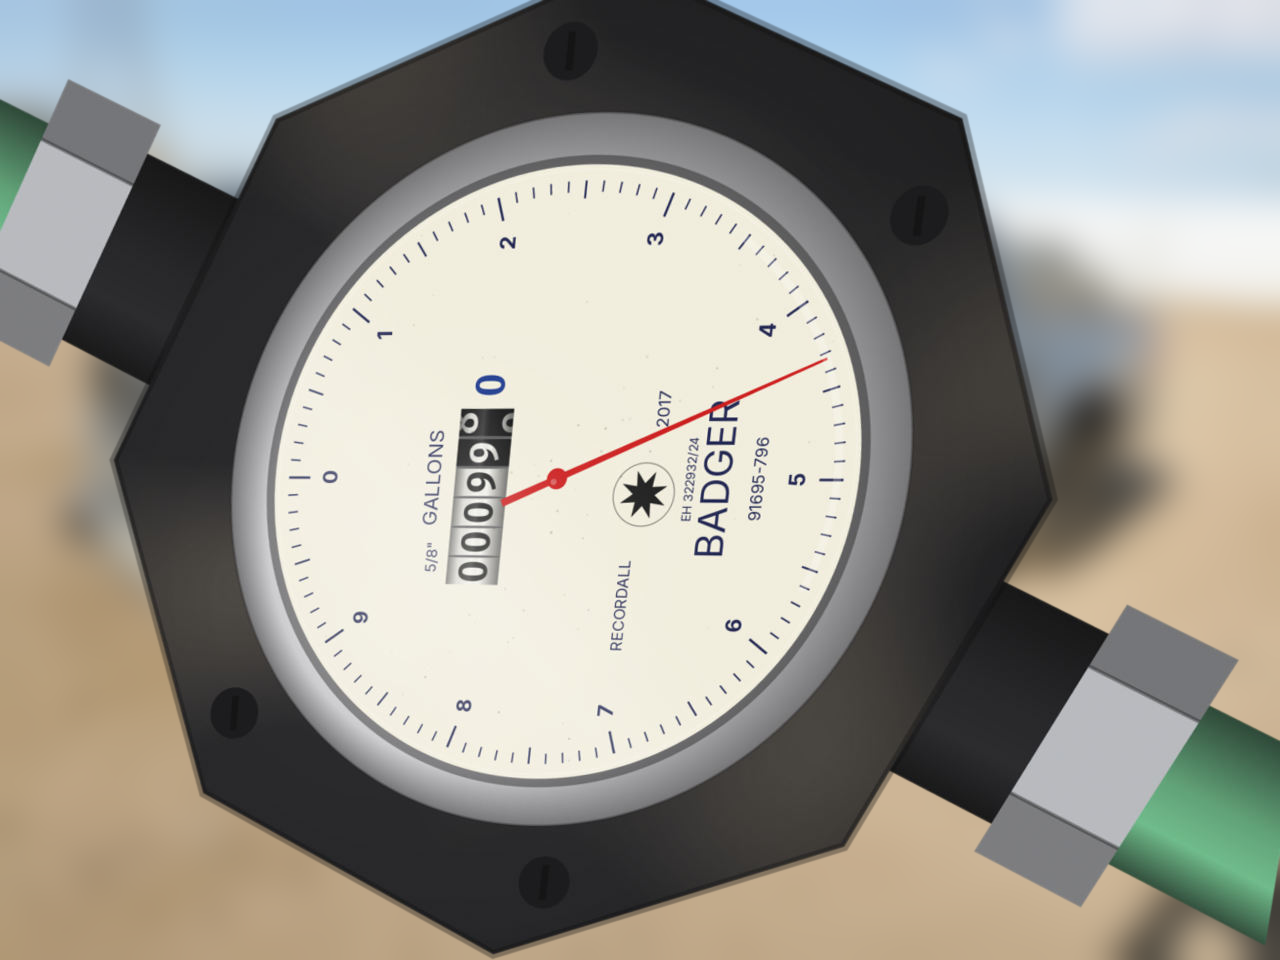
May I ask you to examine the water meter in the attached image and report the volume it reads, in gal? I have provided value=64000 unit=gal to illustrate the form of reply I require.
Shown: value=9984.3 unit=gal
